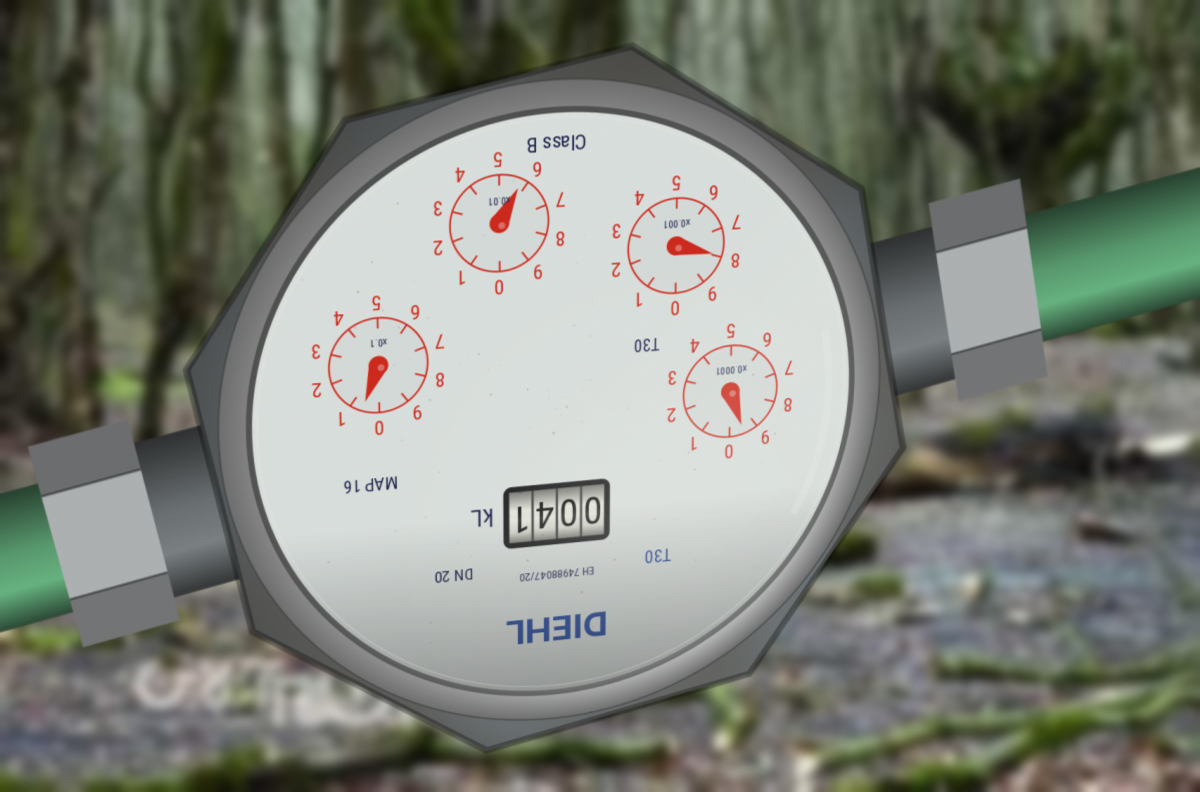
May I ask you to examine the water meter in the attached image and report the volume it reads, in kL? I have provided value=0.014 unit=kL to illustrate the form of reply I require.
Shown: value=41.0579 unit=kL
